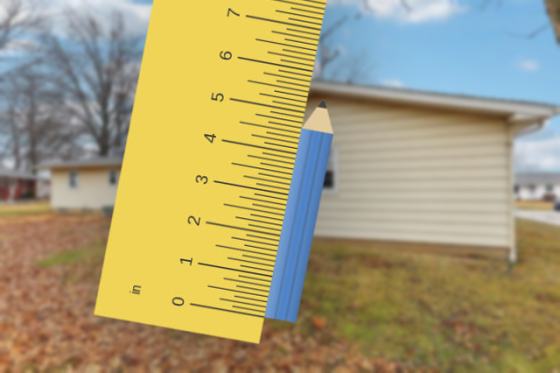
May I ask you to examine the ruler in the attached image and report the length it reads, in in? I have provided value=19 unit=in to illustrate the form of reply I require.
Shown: value=5.375 unit=in
